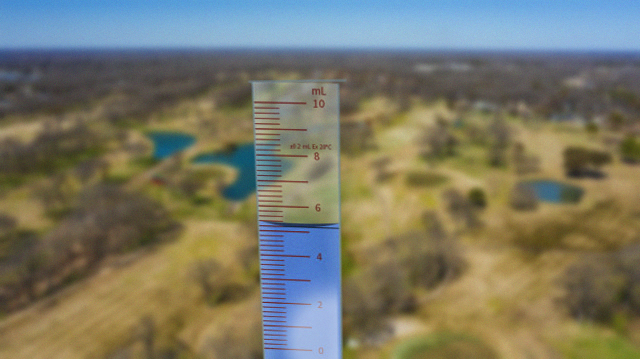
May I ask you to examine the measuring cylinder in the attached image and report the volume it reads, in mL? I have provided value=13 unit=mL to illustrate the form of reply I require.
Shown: value=5.2 unit=mL
